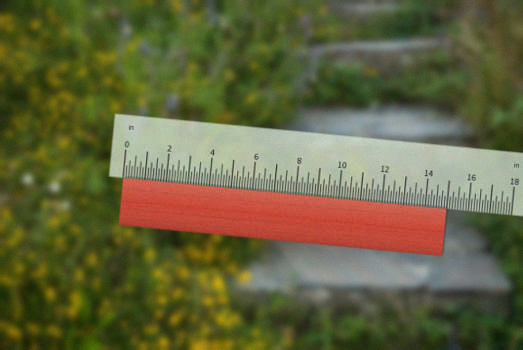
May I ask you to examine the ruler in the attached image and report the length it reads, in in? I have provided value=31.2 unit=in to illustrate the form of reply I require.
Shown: value=15 unit=in
